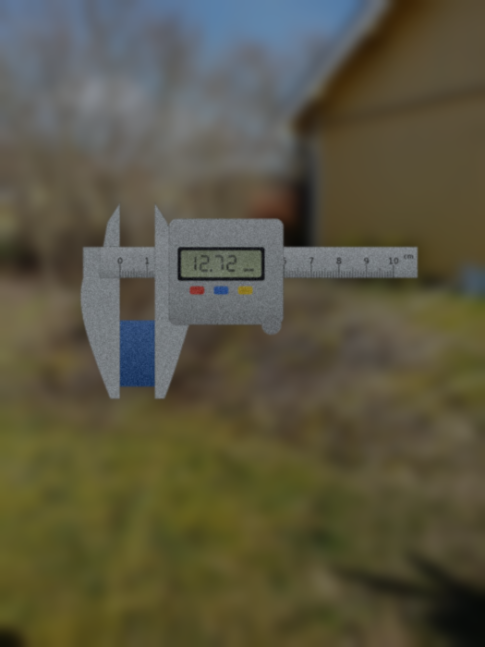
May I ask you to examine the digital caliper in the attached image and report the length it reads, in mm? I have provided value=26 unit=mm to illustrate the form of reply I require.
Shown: value=12.72 unit=mm
